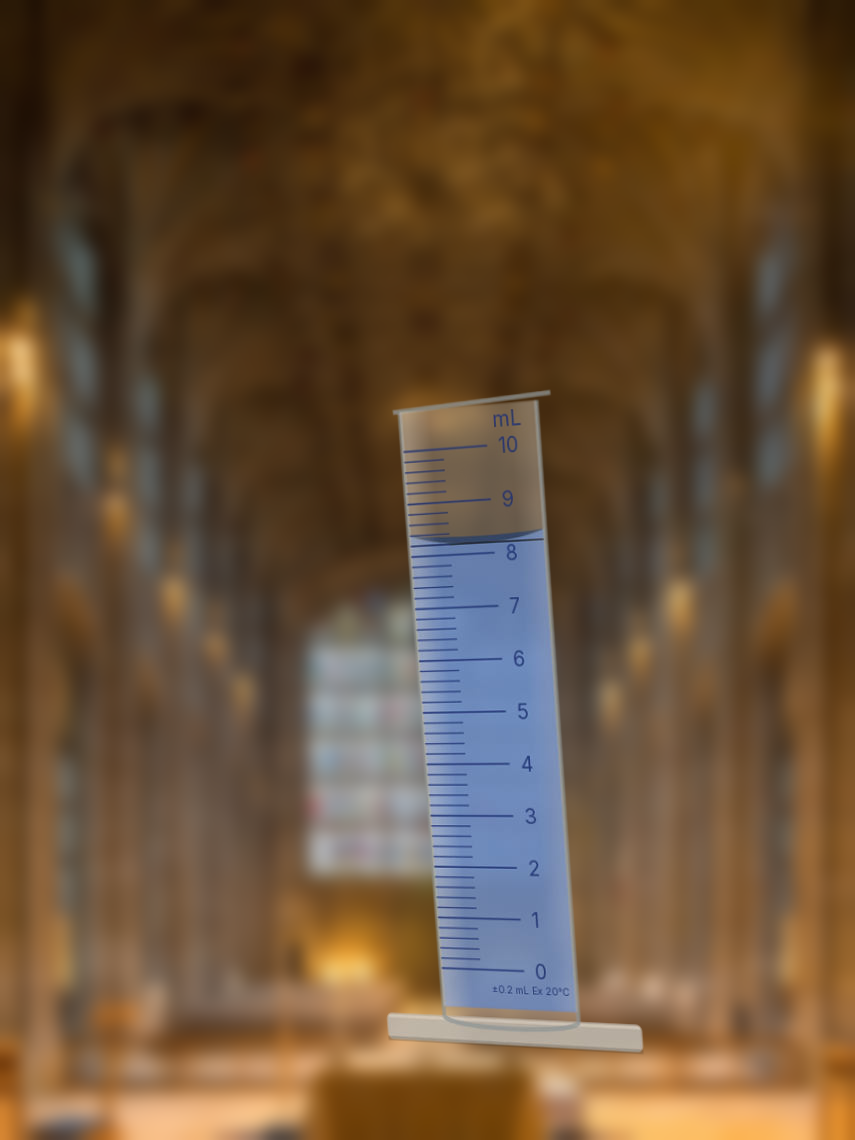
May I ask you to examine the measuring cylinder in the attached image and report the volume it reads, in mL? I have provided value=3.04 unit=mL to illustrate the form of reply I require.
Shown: value=8.2 unit=mL
